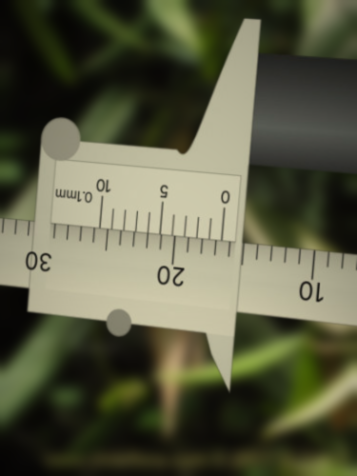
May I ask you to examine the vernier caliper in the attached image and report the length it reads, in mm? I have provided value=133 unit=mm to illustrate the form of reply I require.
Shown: value=16.6 unit=mm
